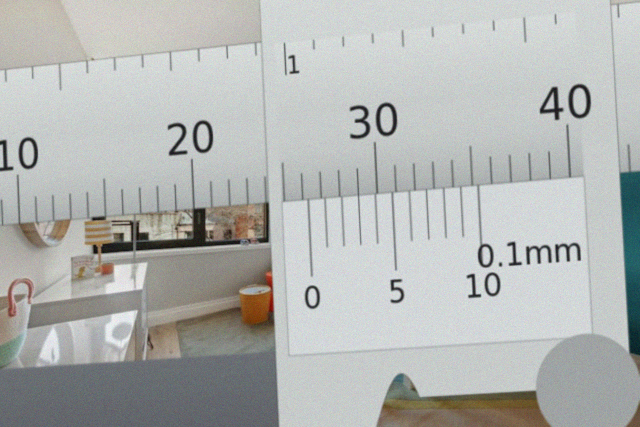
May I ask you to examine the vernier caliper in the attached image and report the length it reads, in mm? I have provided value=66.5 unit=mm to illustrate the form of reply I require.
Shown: value=26.3 unit=mm
